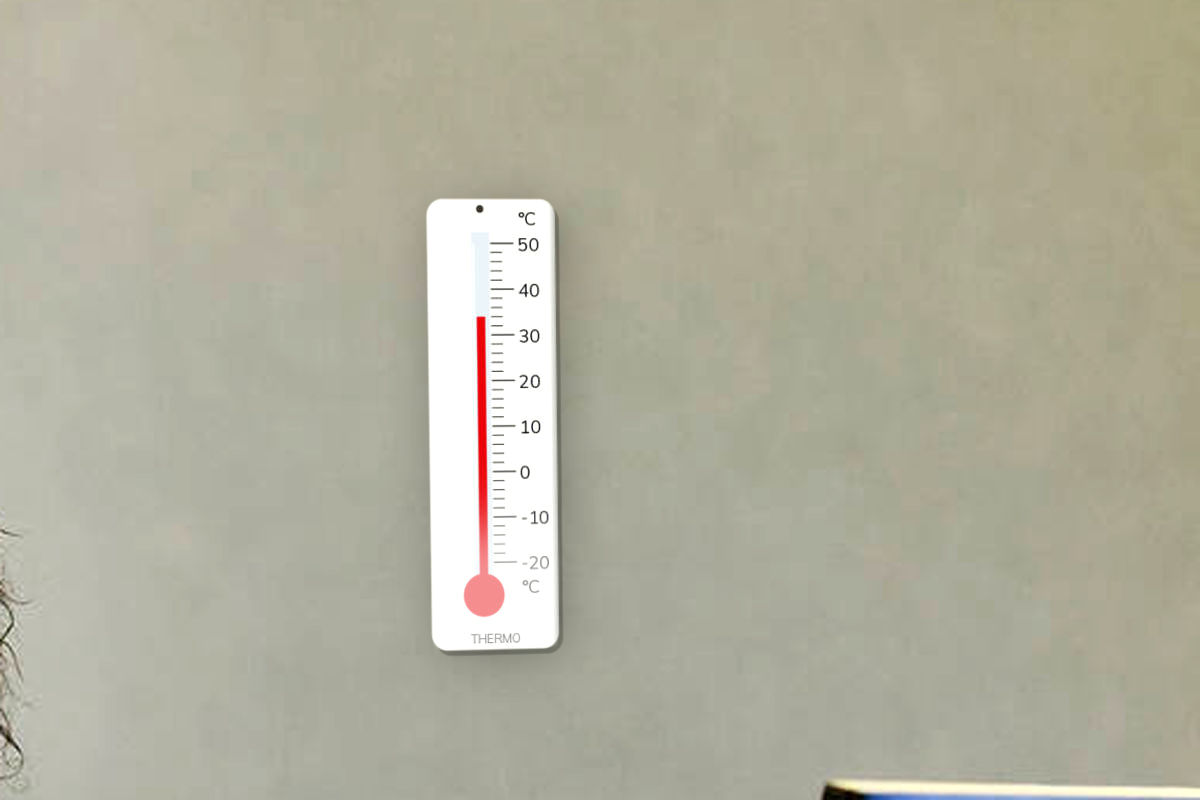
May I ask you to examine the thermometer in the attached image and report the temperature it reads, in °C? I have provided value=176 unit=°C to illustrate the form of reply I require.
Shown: value=34 unit=°C
